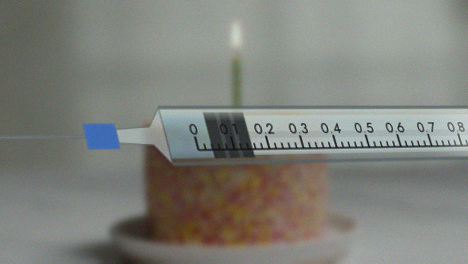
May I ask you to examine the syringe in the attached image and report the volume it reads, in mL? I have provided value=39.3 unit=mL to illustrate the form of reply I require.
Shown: value=0.04 unit=mL
